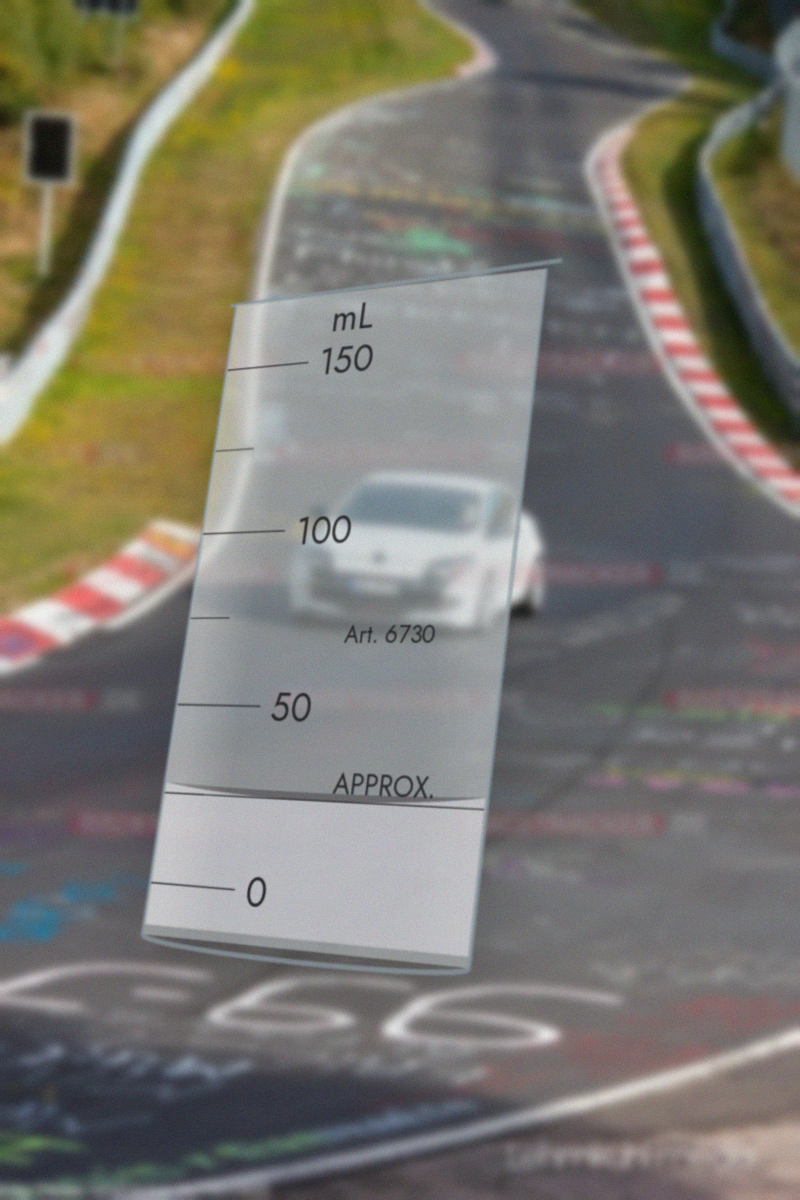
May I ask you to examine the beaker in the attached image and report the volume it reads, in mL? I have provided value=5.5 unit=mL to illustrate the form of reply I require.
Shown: value=25 unit=mL
